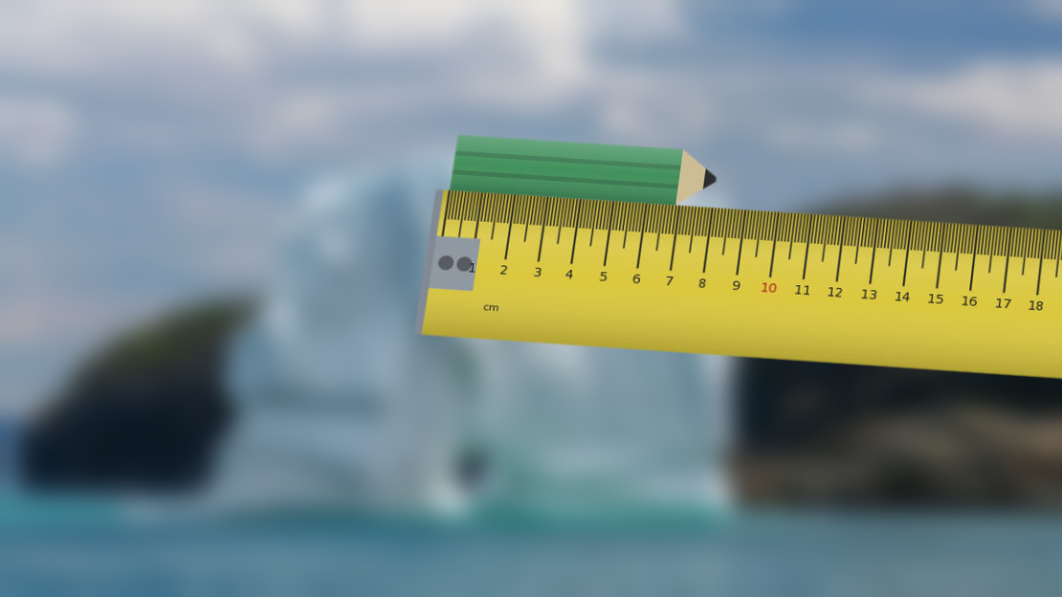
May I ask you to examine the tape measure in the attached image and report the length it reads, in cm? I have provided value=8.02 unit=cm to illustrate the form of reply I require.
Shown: value=8 unit=cm
